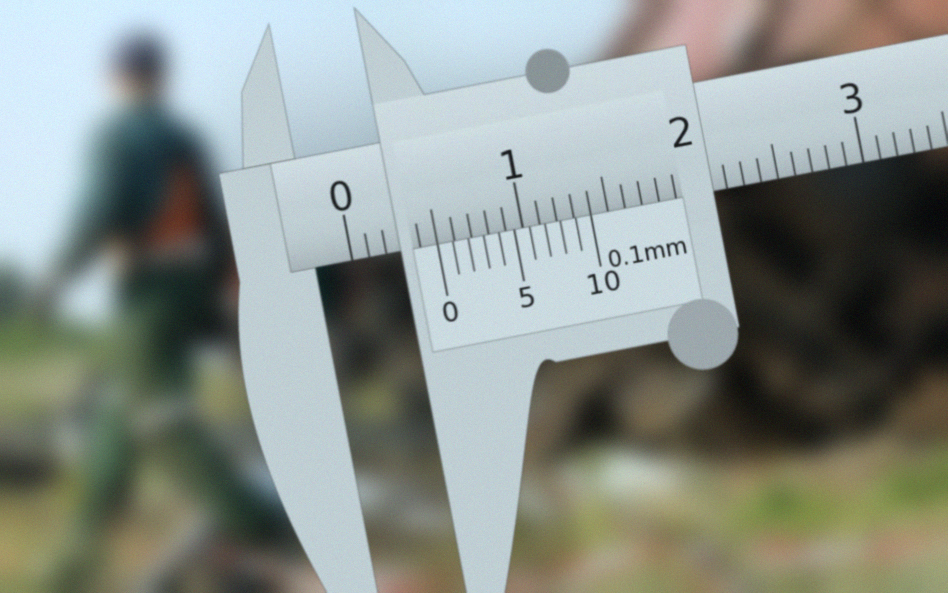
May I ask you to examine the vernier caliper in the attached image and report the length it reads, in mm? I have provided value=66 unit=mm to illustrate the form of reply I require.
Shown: value=5.0 unit=mm
